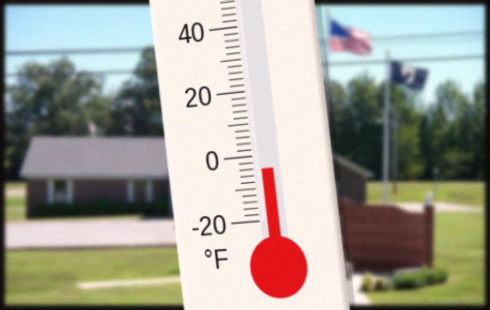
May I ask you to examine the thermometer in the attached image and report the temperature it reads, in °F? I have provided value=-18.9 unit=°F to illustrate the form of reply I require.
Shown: value=-4 unit=°F
